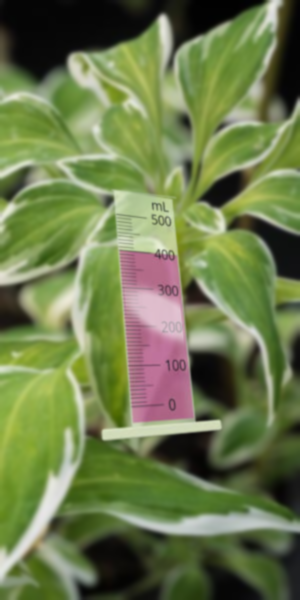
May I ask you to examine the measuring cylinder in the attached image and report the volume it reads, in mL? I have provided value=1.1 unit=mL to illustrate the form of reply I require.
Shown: value=400 unit=mL
